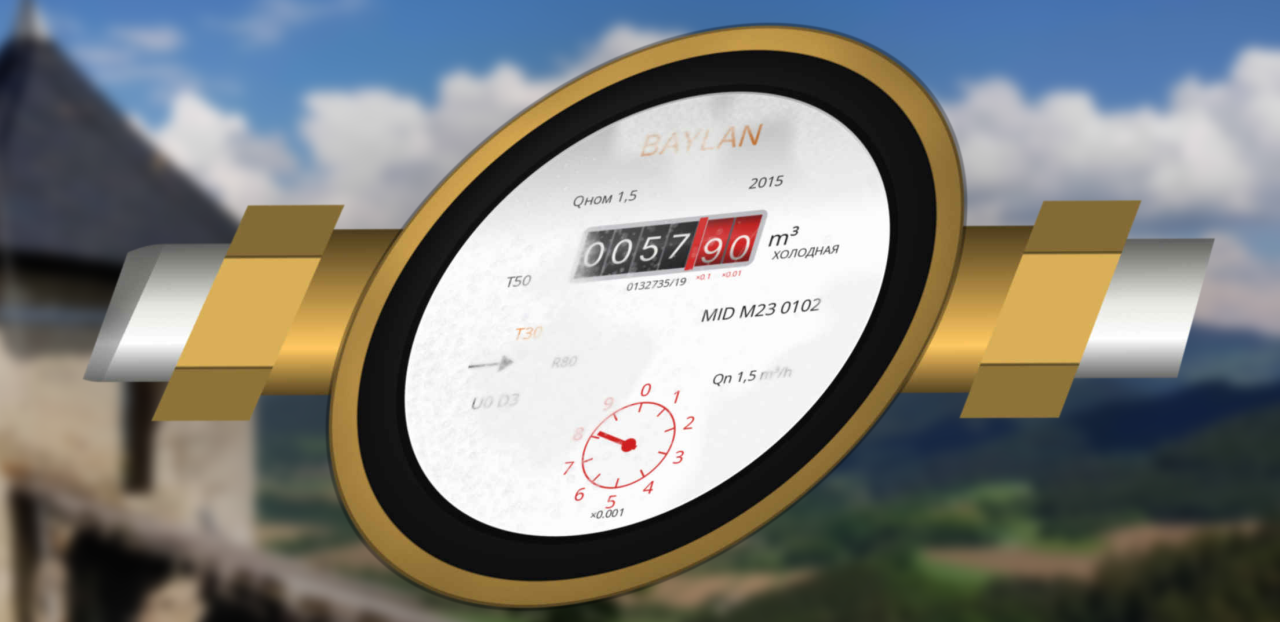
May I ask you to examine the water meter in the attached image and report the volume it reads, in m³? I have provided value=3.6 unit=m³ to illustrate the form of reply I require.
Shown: value=57.898 unit=m³
